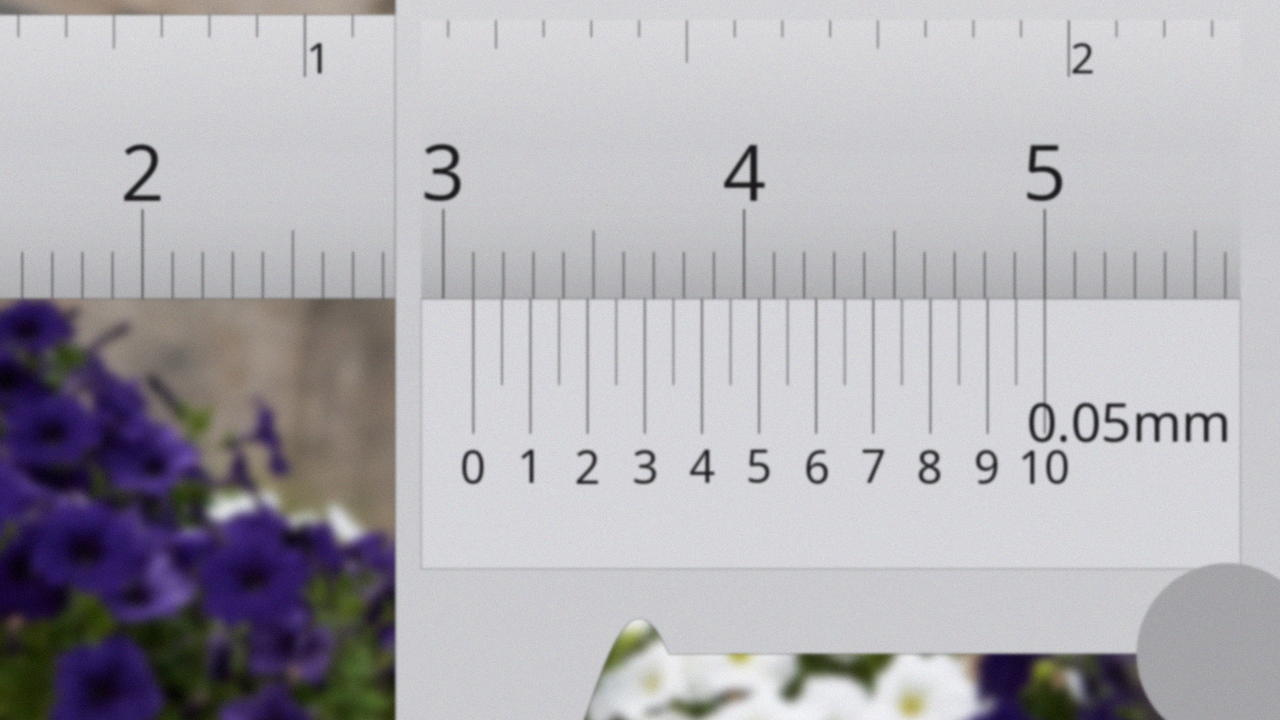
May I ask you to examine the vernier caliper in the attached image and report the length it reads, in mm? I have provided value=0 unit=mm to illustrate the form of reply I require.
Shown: value=31.0 unit=mm
